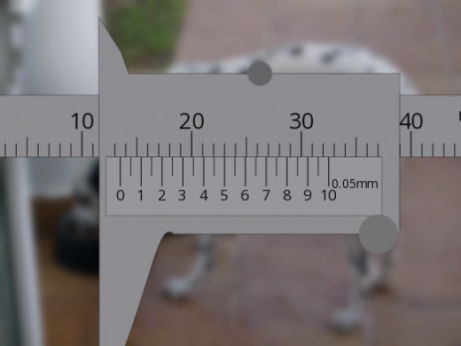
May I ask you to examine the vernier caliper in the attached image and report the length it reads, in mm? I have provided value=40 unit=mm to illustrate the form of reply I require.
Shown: value=13.5 unit=mm
